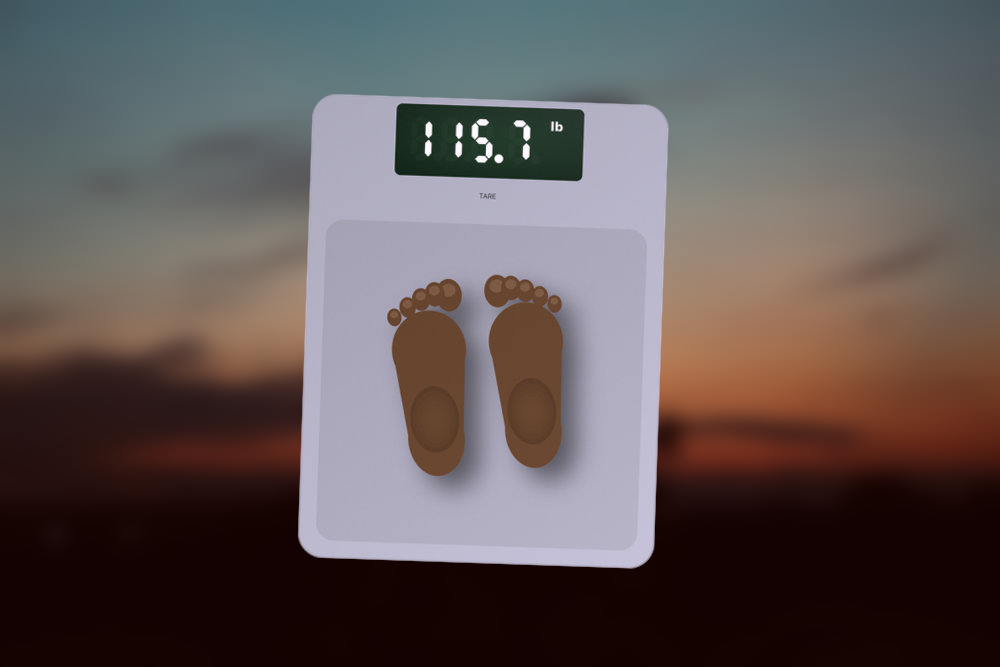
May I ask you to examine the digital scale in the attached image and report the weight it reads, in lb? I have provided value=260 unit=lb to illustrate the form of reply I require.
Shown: value=115.7 unit=lb
